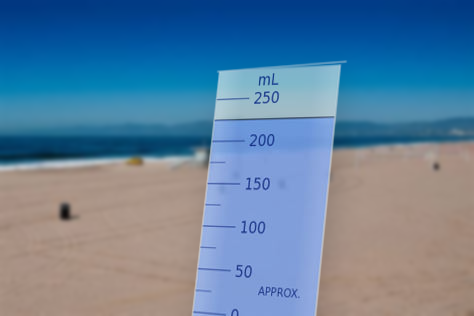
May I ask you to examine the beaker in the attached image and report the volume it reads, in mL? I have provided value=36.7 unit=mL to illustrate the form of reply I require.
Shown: value=225 unit=mL
